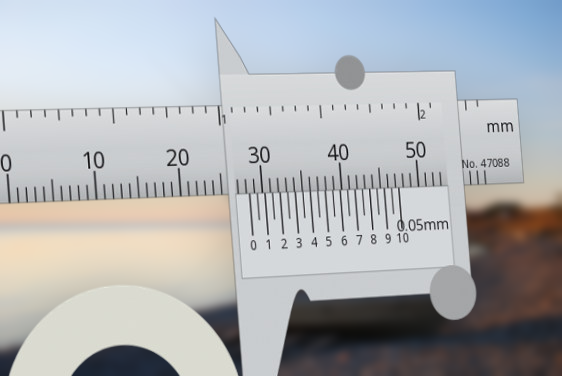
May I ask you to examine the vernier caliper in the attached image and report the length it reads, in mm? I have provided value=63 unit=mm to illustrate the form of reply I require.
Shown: value=28.4 unit=mm
